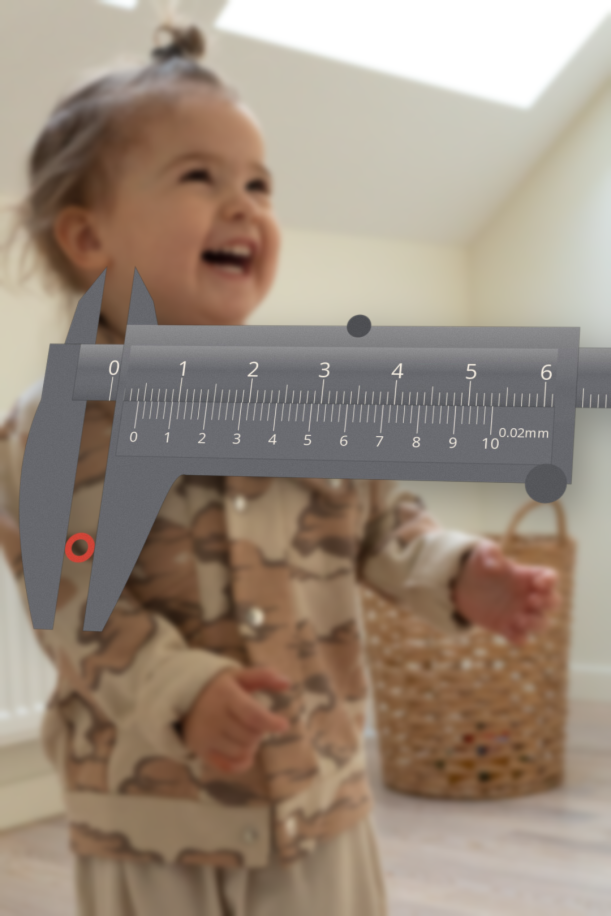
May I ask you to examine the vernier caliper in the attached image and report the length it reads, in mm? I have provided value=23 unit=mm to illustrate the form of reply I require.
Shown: value=4.2 unit=mm
